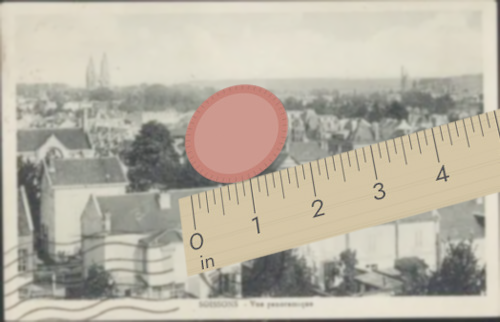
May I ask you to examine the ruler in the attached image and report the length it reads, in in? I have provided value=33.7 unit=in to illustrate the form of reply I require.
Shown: value=1.75 unit=in
